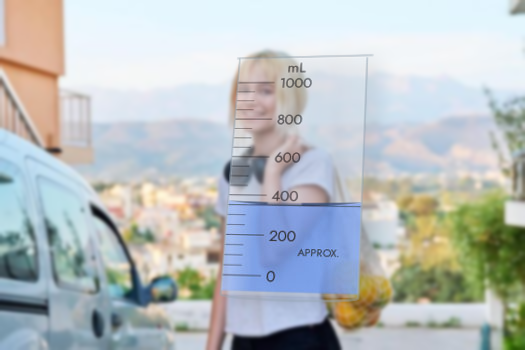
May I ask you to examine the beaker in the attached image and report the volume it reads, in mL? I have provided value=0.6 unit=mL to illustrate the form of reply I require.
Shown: value=350 unit=mL
